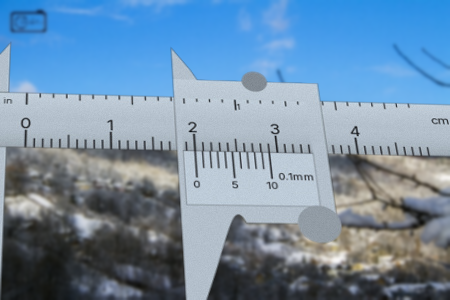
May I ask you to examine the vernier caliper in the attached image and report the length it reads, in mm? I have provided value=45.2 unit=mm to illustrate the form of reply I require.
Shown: value=20.0 unit=mm
